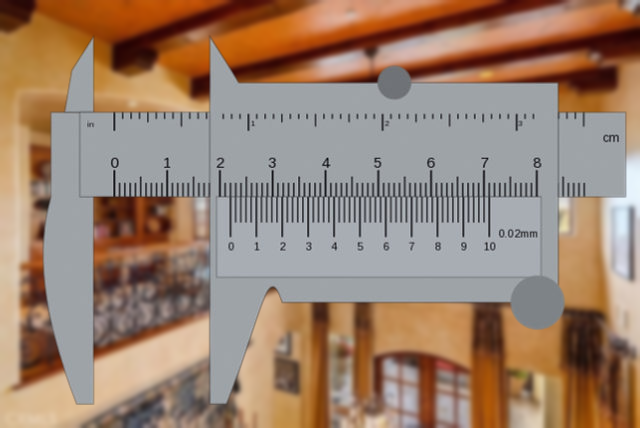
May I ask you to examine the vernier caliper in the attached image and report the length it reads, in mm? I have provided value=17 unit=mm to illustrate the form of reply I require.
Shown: value=22.0 unit=mm
